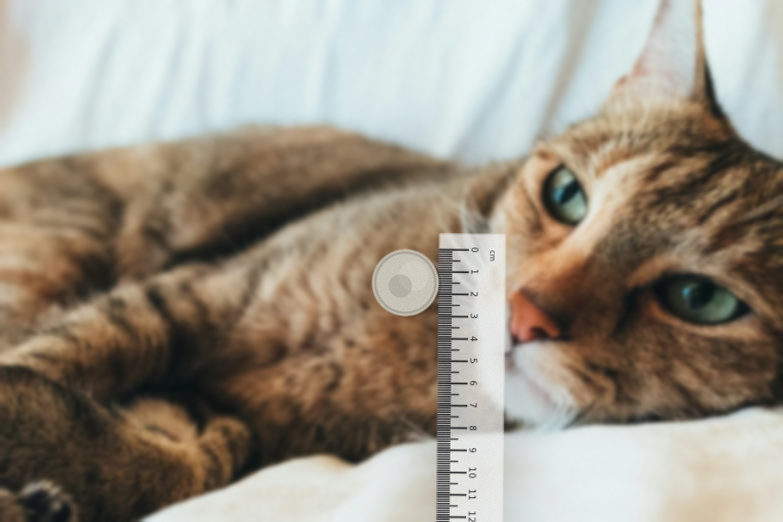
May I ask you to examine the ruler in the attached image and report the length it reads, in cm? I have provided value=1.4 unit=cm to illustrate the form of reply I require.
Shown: value=3 unit=cm
